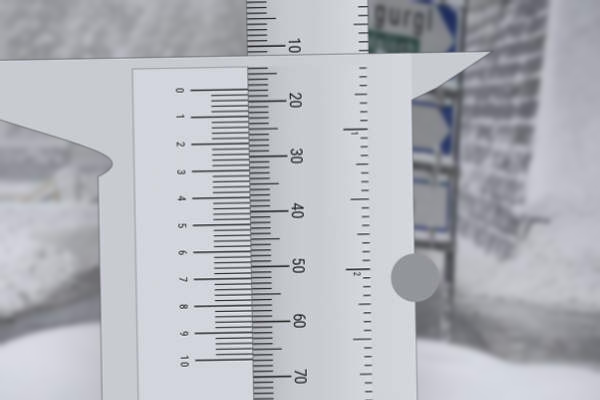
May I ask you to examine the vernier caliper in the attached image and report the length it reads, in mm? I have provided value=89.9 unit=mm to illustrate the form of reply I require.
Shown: value=17.8 unit=mm
